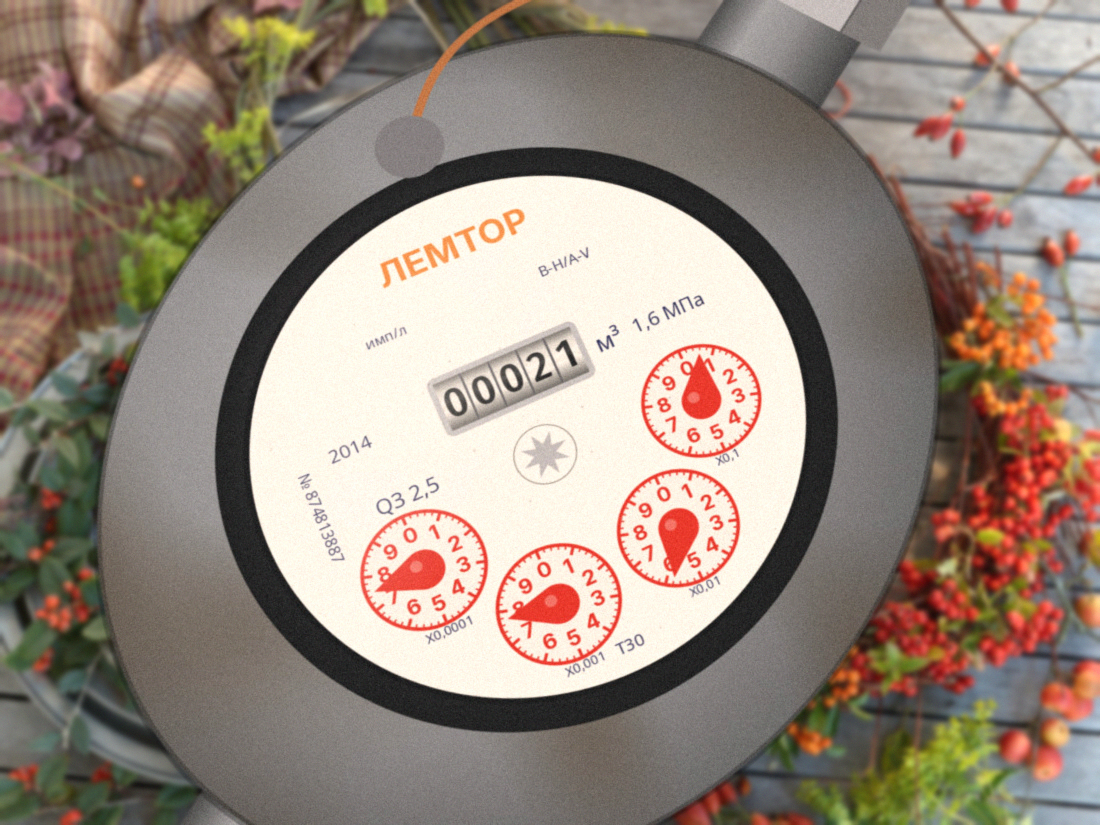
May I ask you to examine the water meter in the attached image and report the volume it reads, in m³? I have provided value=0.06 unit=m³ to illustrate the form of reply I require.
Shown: value=21.0577 unit=m³
